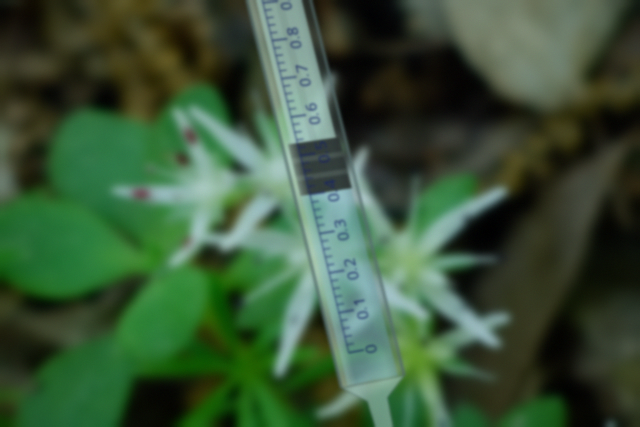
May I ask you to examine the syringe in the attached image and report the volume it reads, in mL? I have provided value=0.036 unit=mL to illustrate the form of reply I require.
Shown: value=0.4 unit=mL
